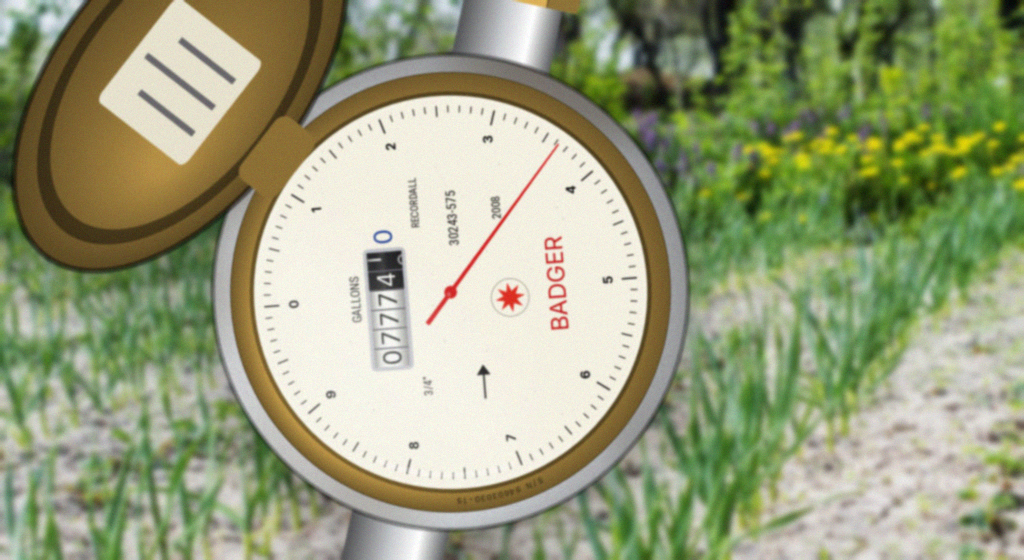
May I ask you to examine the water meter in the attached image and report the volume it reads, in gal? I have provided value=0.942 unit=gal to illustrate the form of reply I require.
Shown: value=777413.6 unit=gal
